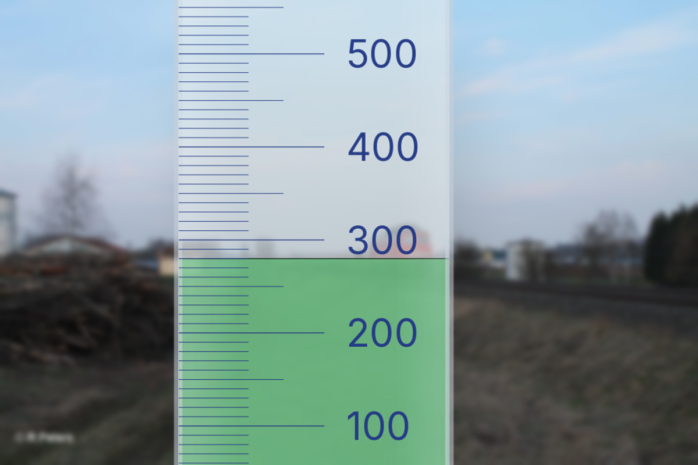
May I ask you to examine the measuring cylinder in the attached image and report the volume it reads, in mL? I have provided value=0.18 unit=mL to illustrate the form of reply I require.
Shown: value=280 unit=mL
